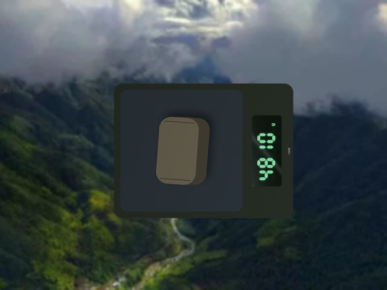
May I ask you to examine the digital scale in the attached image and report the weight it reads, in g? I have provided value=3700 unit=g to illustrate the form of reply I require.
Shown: value=4810 unit=g
